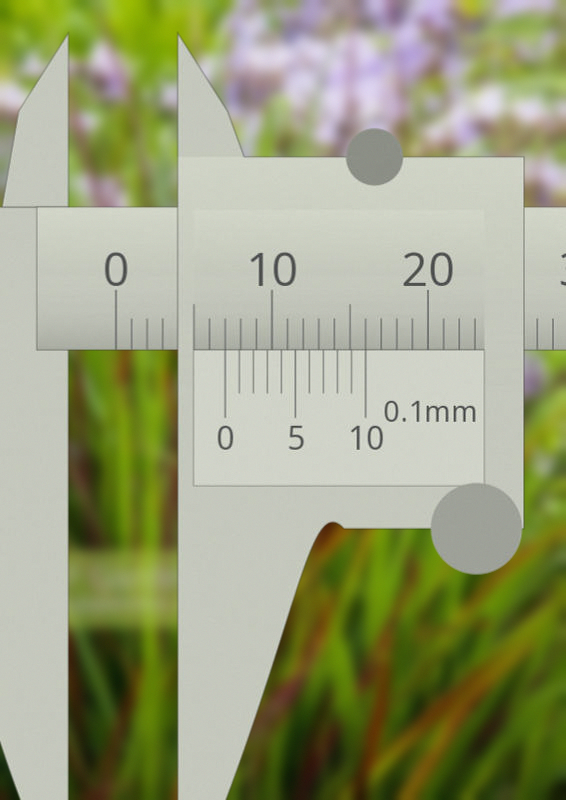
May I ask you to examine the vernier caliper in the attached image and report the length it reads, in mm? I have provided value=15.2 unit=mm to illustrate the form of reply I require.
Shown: value=7.0 unit=mm
